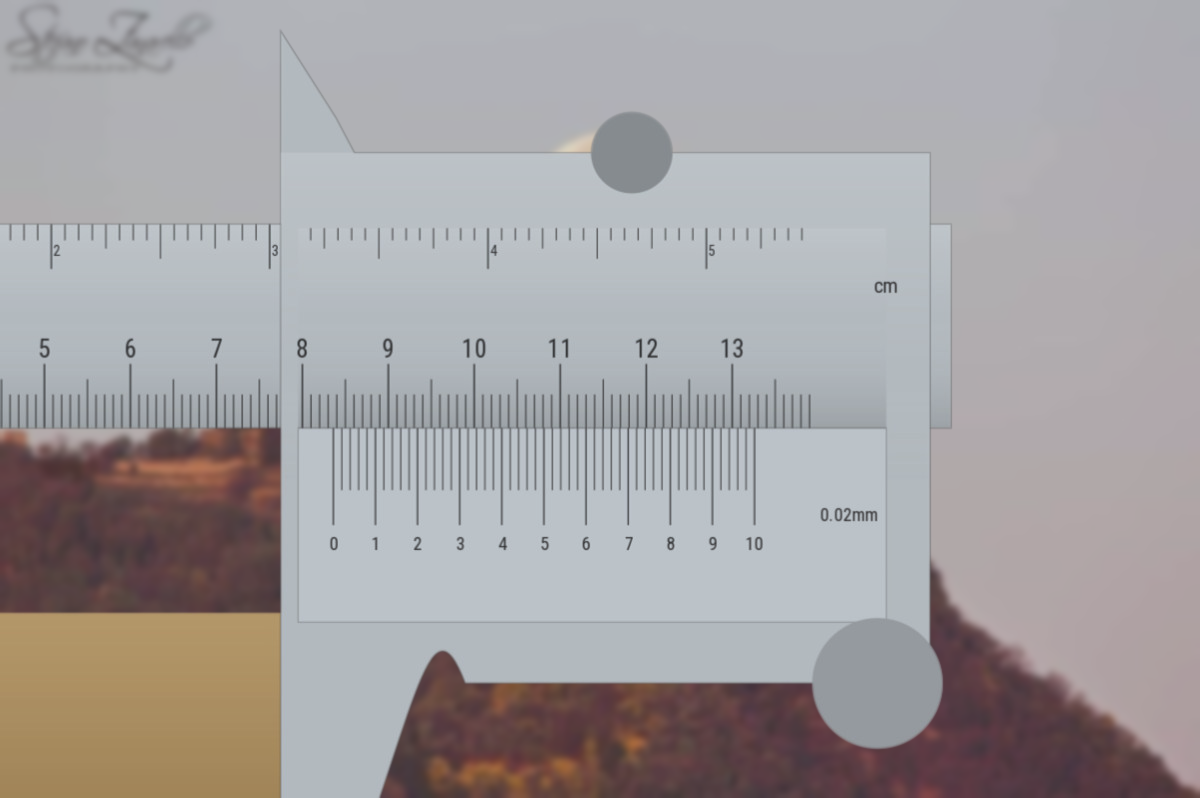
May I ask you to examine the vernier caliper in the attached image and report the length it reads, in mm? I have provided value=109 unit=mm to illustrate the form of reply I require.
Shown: value=83.6 unit=mm
